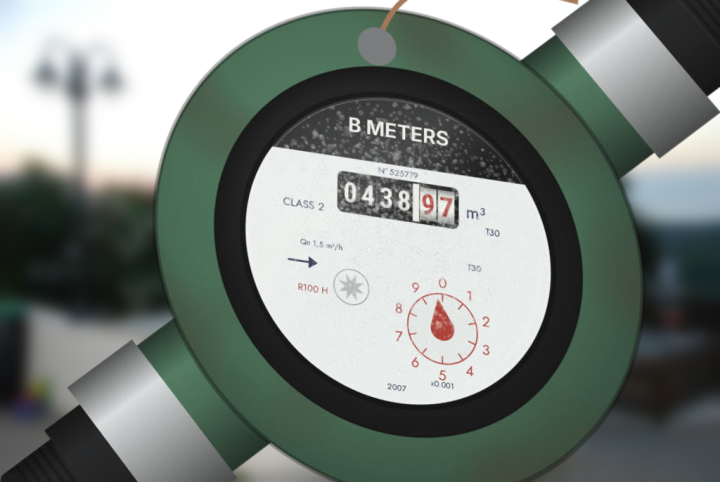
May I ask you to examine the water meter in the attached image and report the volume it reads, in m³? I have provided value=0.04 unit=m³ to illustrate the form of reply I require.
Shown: value=438.969 unit=m³
